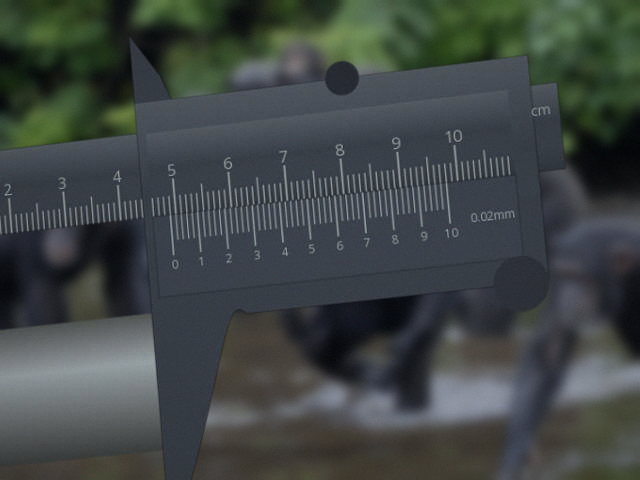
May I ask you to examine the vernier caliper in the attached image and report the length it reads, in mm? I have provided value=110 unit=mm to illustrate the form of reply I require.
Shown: value=49.0 unit=mm
